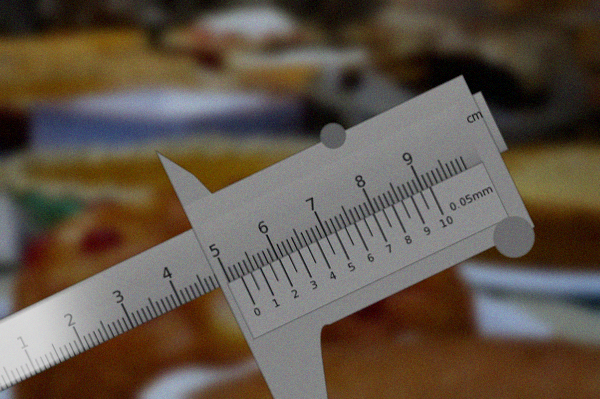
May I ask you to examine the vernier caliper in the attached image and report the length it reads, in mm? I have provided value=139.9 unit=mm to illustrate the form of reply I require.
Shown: value=52.4 unit=mm
